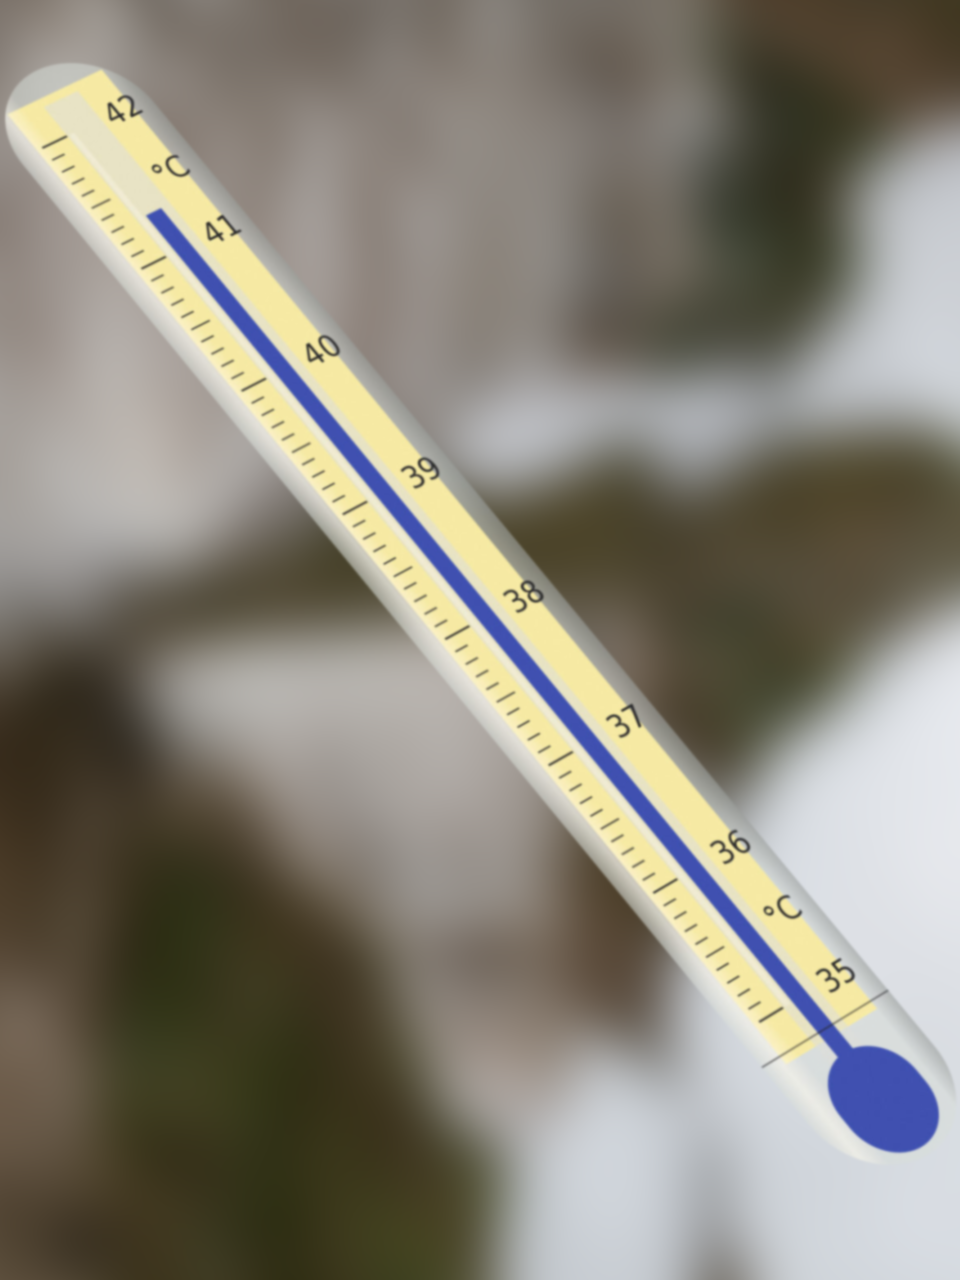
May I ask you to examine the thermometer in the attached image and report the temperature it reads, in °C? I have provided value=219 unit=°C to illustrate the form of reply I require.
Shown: value=41.3 unit=°C
